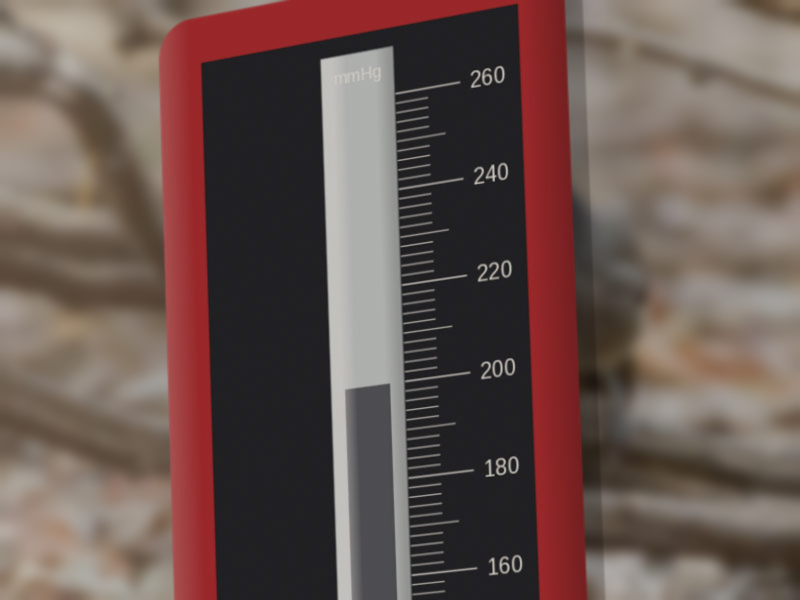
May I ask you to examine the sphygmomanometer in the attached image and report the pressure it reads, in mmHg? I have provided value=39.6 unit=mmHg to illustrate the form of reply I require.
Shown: value=200 unit=mmHg
